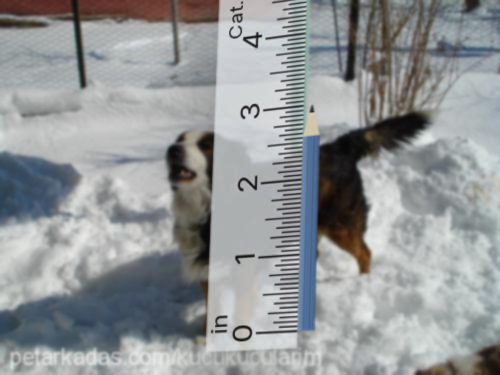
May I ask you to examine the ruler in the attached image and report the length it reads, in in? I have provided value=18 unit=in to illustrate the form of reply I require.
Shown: value=3 unit=in
